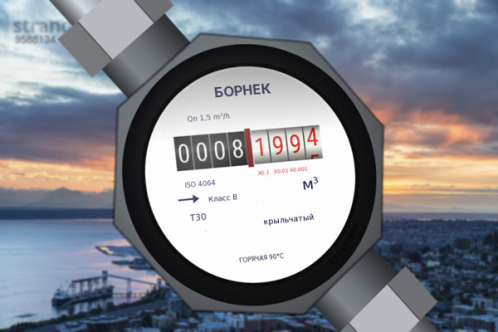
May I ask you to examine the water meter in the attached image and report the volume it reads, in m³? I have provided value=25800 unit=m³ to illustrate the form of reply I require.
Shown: value=8.1994 unit=m³
